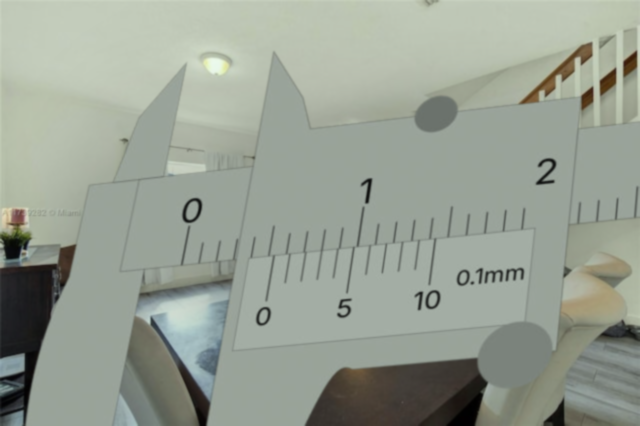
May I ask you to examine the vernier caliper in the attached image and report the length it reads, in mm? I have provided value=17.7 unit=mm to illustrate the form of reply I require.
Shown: value=5.3 unit=mm
